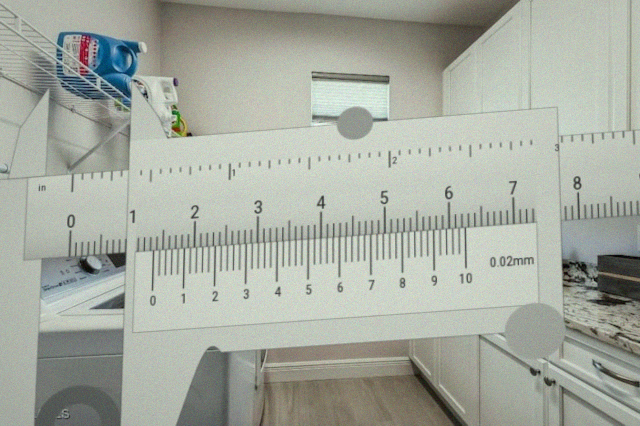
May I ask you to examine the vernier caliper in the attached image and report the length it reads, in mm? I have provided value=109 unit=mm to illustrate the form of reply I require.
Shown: value=13.5 unit=mm
